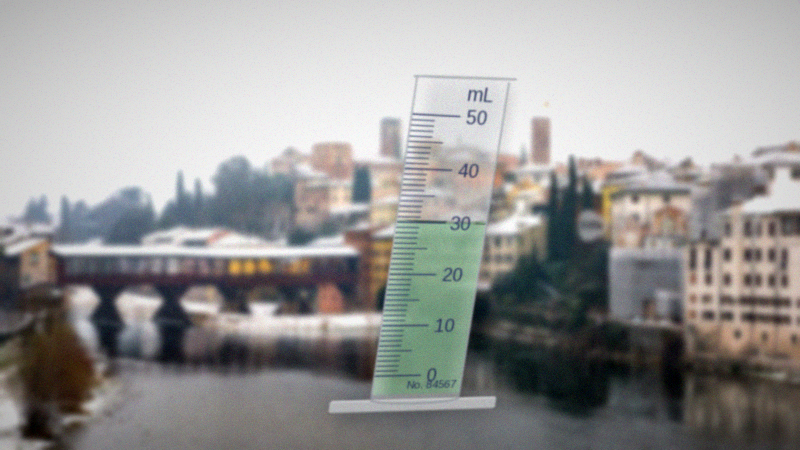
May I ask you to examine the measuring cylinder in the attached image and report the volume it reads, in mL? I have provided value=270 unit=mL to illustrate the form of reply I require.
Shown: value=30 unit=mL
